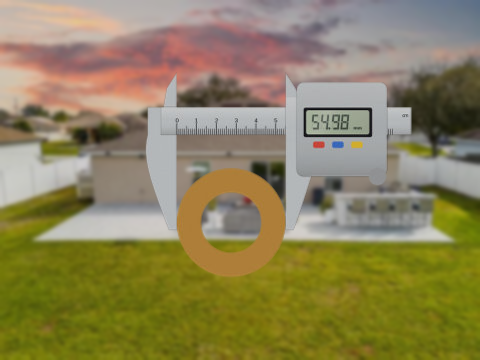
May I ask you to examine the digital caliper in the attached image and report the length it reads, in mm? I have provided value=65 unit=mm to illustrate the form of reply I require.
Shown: value=54.98 unit=mm
